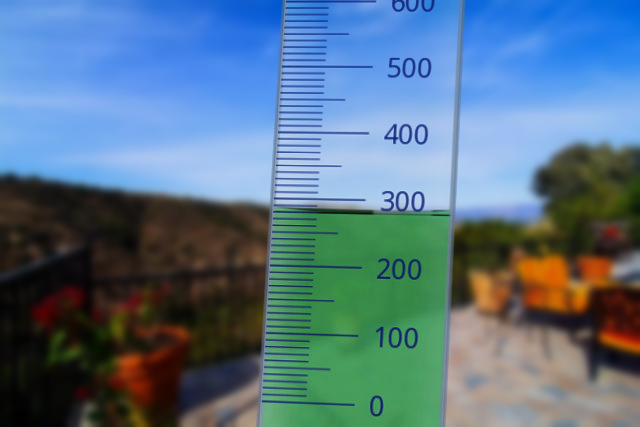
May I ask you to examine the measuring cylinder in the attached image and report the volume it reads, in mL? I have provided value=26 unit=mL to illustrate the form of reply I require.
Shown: value=280 unit=mL
